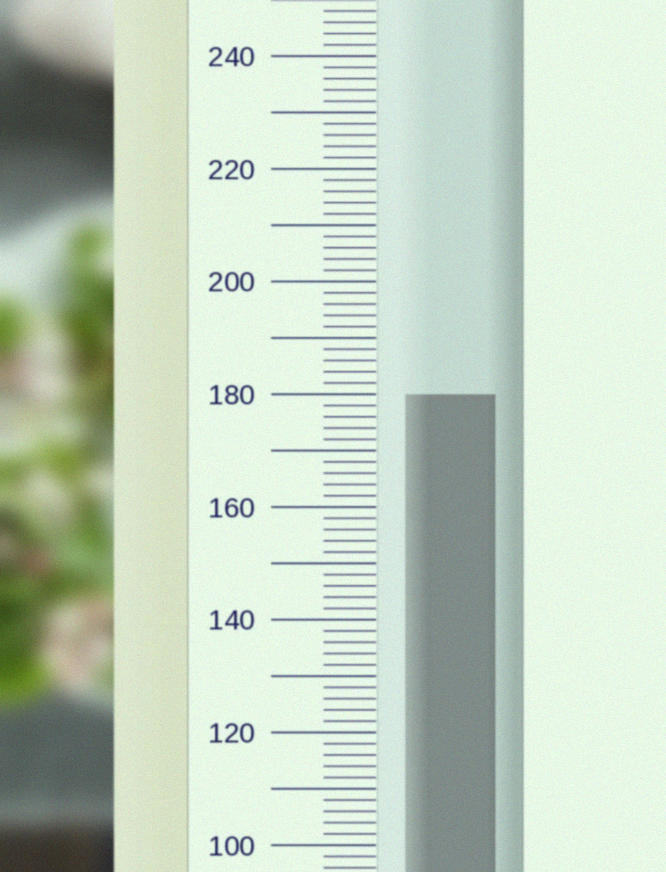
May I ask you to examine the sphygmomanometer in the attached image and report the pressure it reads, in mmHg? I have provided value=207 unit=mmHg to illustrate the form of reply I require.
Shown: value=180 unit=mmHg
